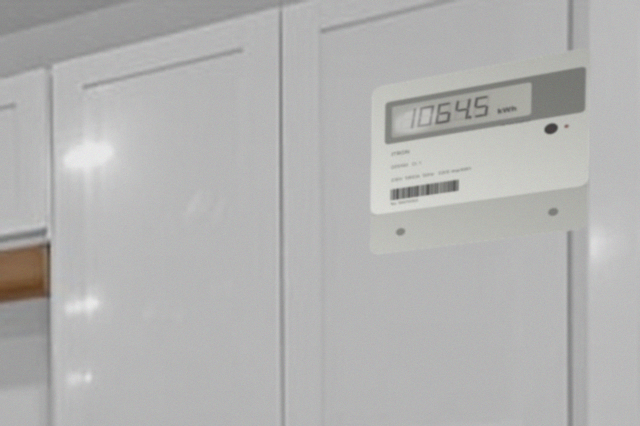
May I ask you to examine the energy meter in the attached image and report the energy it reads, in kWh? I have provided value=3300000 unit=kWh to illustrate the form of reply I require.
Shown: value=1064.5 unit=kWh
